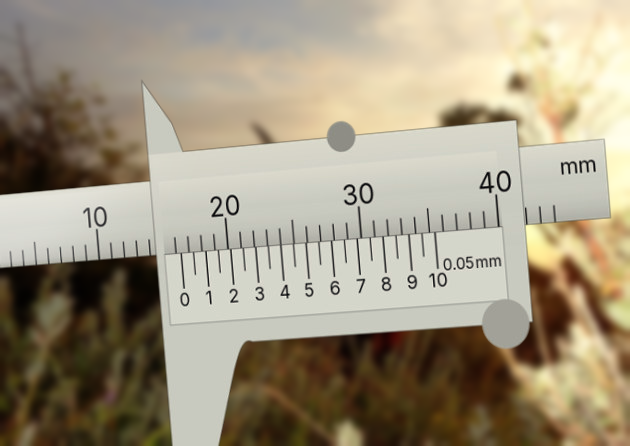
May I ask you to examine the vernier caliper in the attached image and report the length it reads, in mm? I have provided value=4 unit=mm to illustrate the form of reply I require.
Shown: value=16.4 unit=mm
